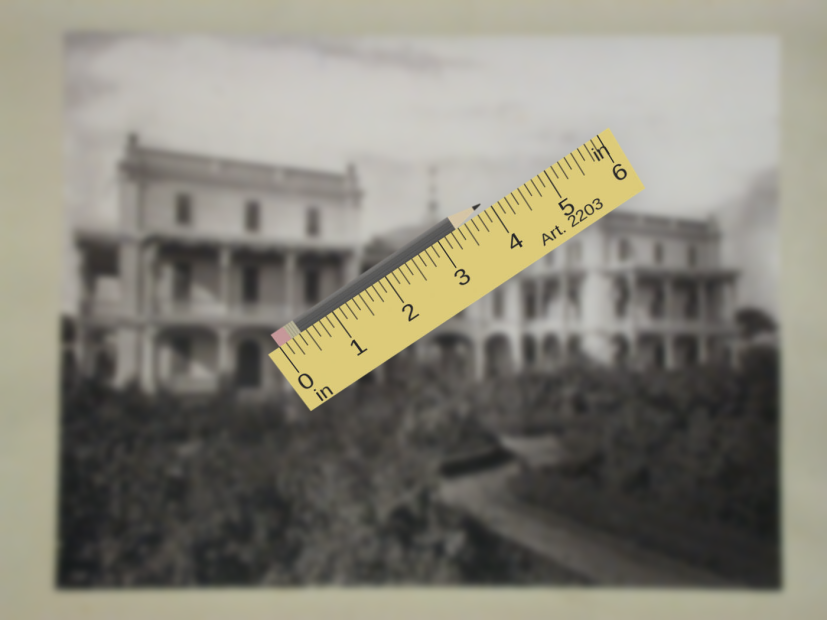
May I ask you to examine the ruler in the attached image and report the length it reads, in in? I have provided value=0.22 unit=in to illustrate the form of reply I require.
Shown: value=3.875 unit=in
